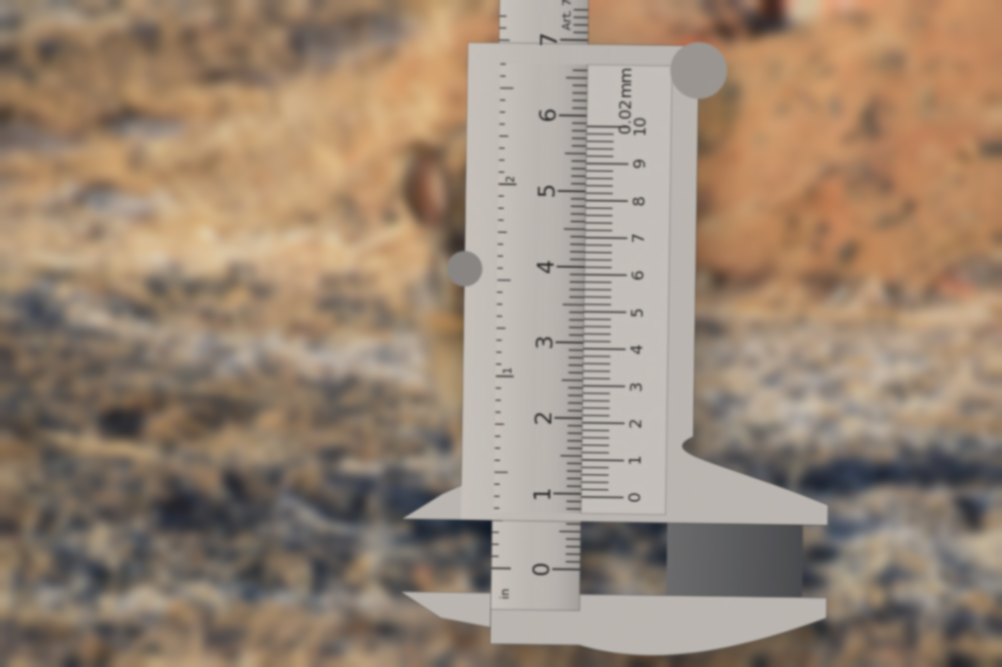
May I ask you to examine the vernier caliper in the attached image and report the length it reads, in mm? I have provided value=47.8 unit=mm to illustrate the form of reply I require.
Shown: value=9.6 unit=mm
